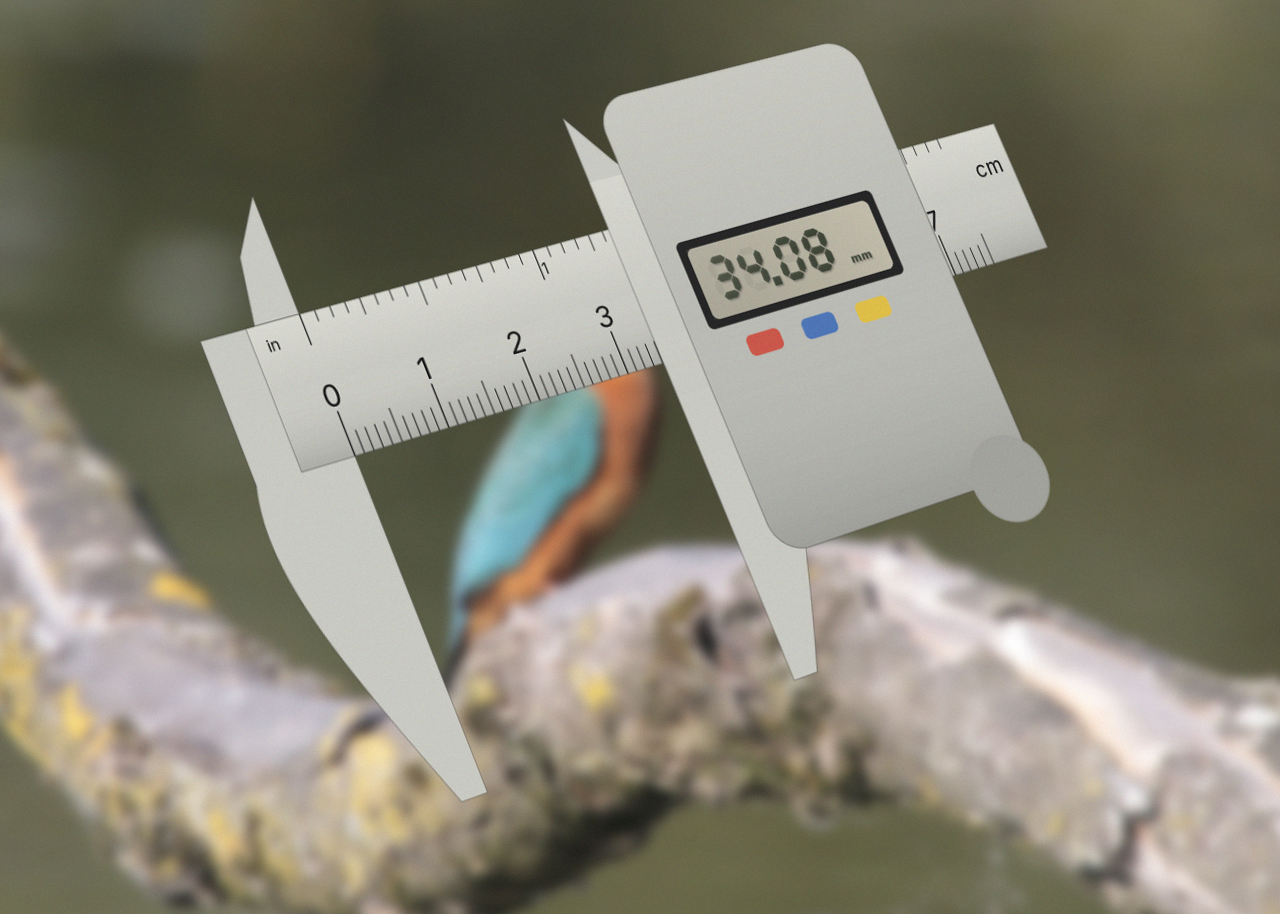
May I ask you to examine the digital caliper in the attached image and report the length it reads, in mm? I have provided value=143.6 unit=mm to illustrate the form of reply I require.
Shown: value=34.08 unit=mm
